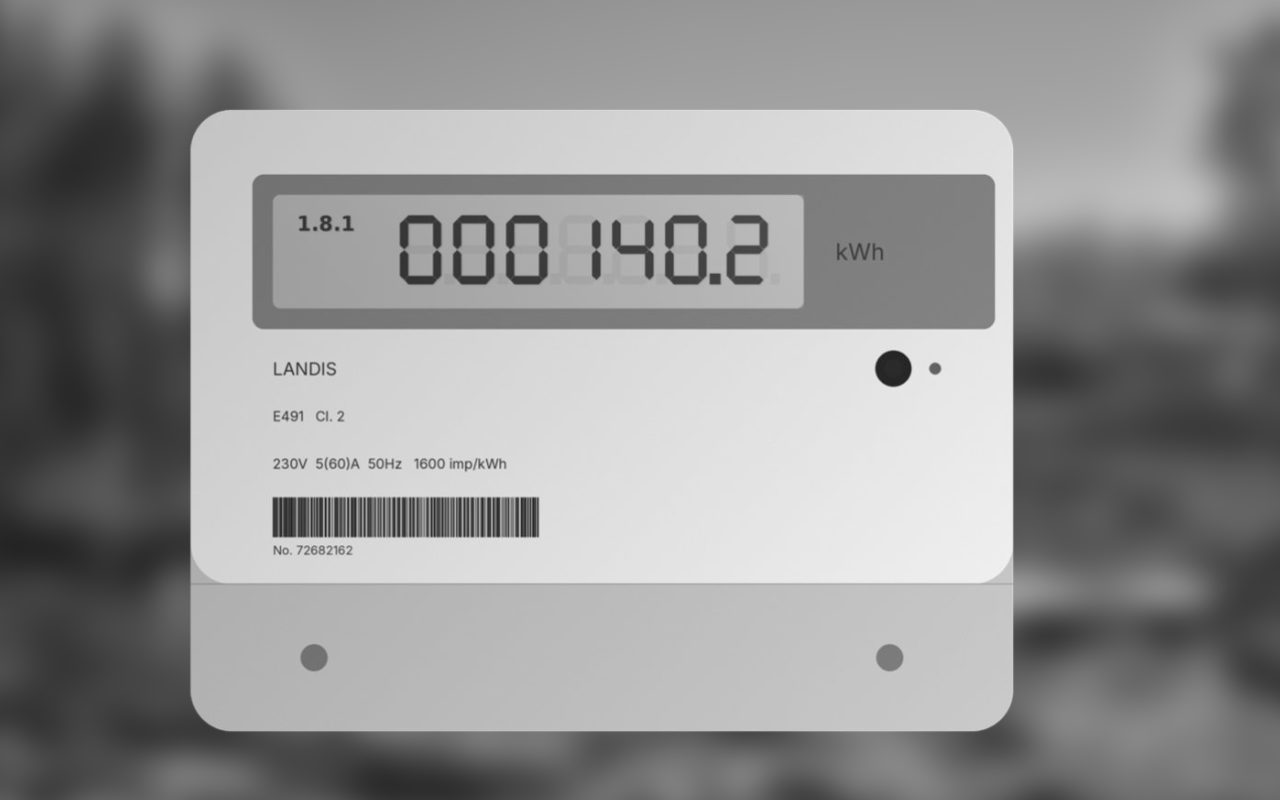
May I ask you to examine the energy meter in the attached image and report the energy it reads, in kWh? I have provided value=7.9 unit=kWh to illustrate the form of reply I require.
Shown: value=140.2 unit=kWh
